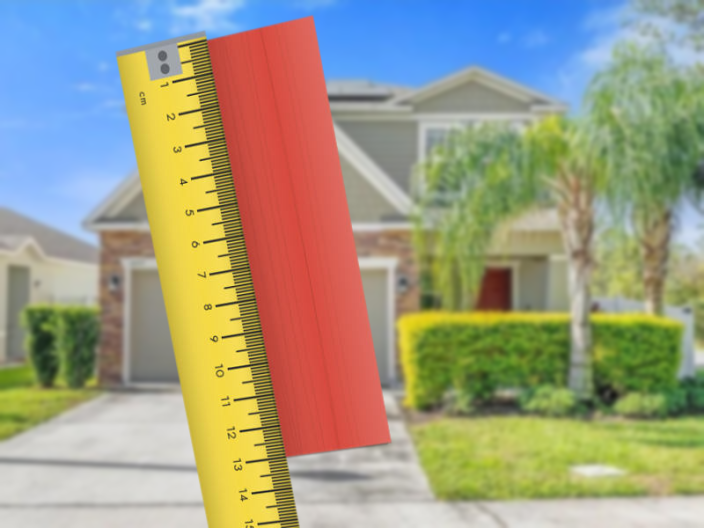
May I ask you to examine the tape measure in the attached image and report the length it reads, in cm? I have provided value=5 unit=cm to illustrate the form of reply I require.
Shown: value=13 unit=cm
